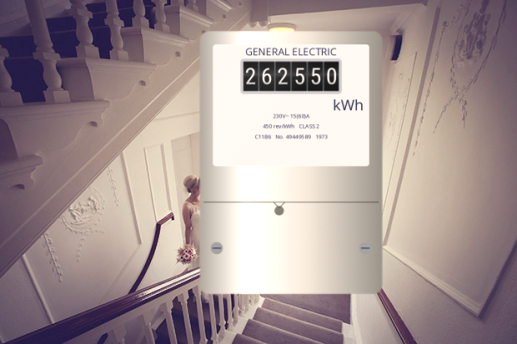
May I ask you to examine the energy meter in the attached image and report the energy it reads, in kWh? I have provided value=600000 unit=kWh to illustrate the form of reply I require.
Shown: value=262550 unit=kWh
